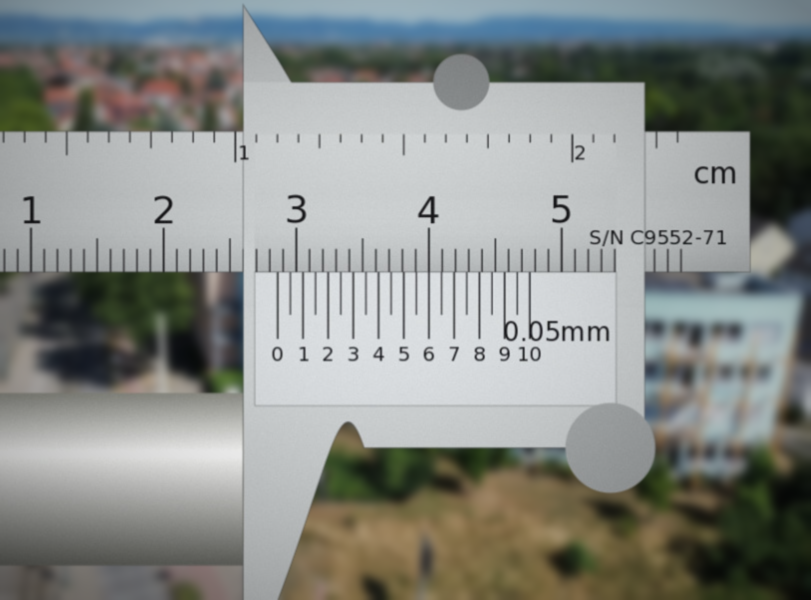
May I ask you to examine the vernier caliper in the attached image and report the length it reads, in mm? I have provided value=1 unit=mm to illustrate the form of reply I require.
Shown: value=28.6 unit=mm
